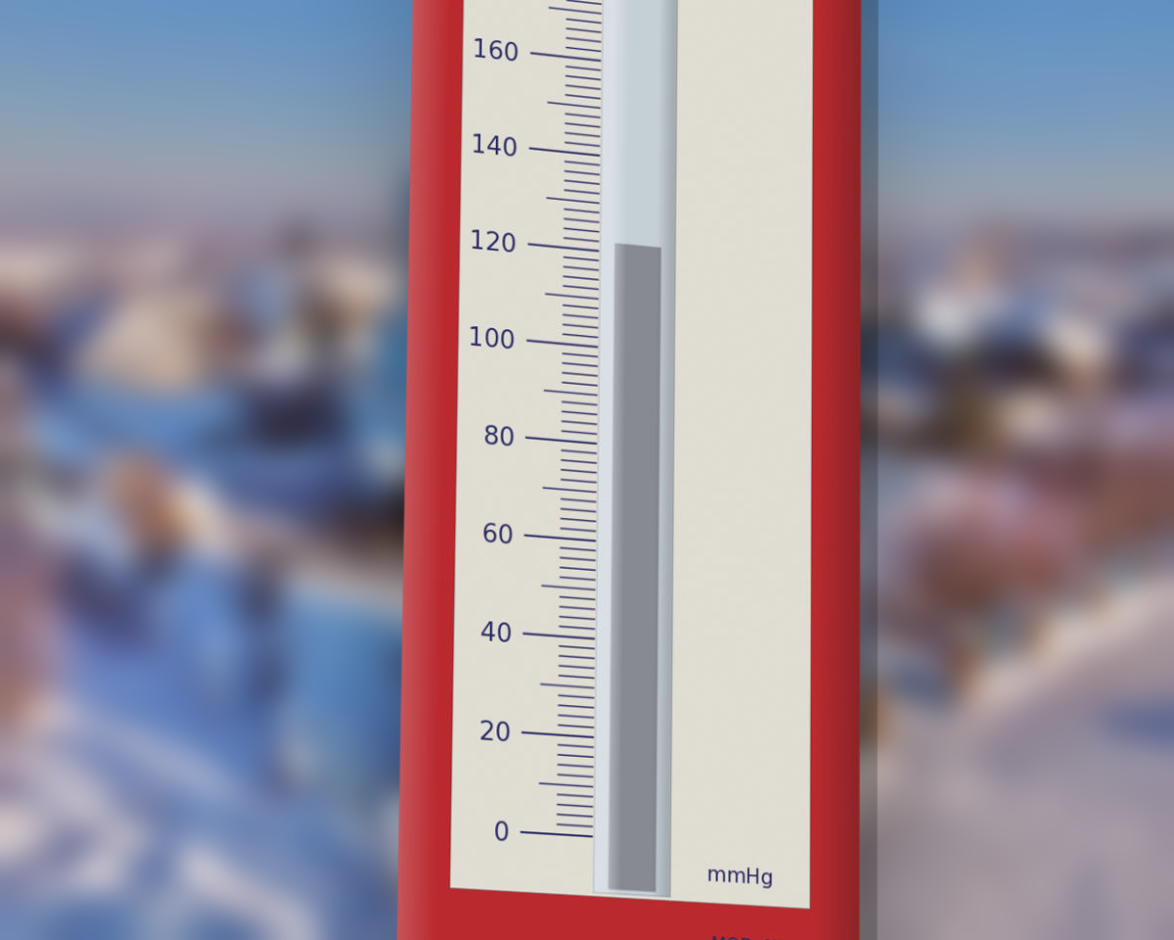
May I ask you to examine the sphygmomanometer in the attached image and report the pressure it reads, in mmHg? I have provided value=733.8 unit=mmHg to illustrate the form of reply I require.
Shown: value=122 unit=mmHg
